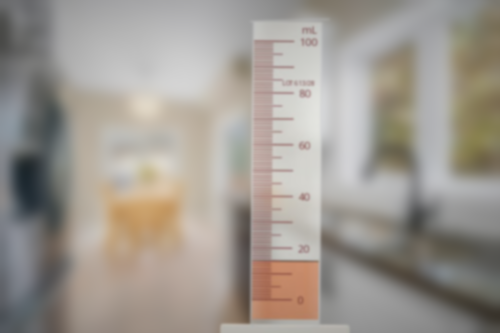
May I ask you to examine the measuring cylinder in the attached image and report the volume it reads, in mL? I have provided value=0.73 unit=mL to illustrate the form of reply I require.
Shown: value=15 unit=mL
